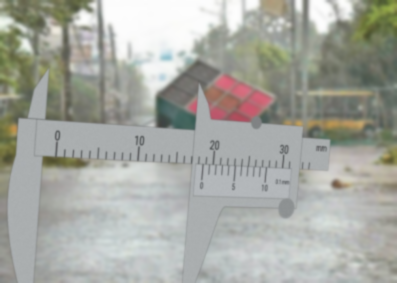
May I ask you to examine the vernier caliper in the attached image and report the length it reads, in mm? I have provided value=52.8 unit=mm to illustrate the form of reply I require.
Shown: value=18.6 unit=mm
